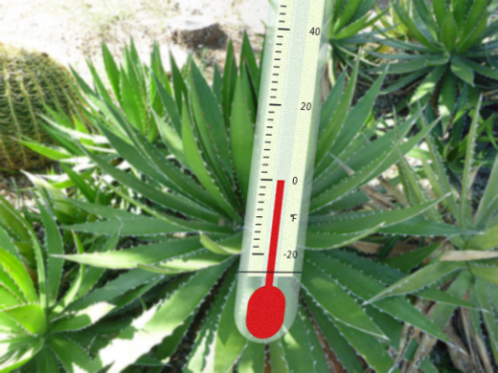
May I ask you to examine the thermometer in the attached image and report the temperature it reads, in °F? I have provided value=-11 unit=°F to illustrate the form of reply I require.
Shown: value=0 unit=°F
